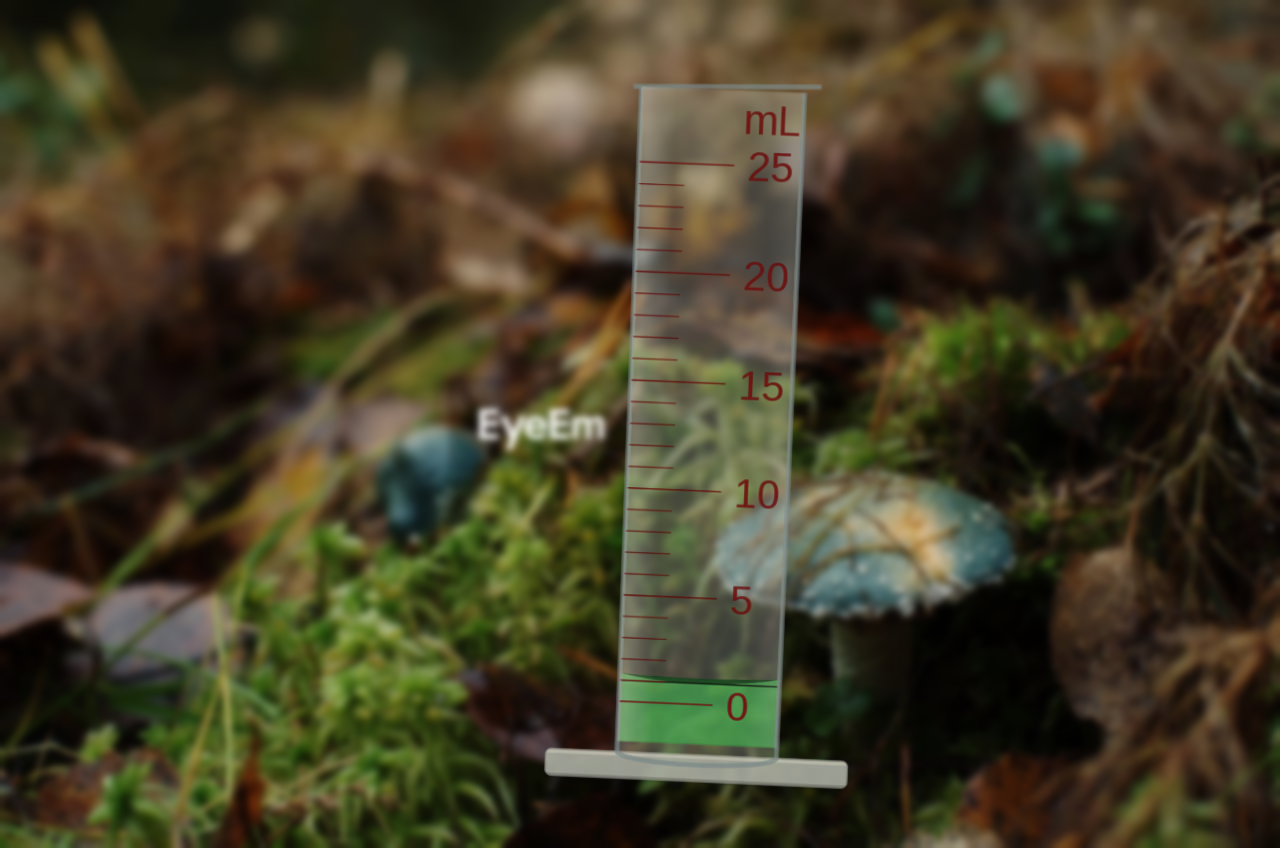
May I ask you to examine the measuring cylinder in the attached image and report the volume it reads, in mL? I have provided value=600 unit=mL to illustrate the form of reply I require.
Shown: value=1 unit=mL
